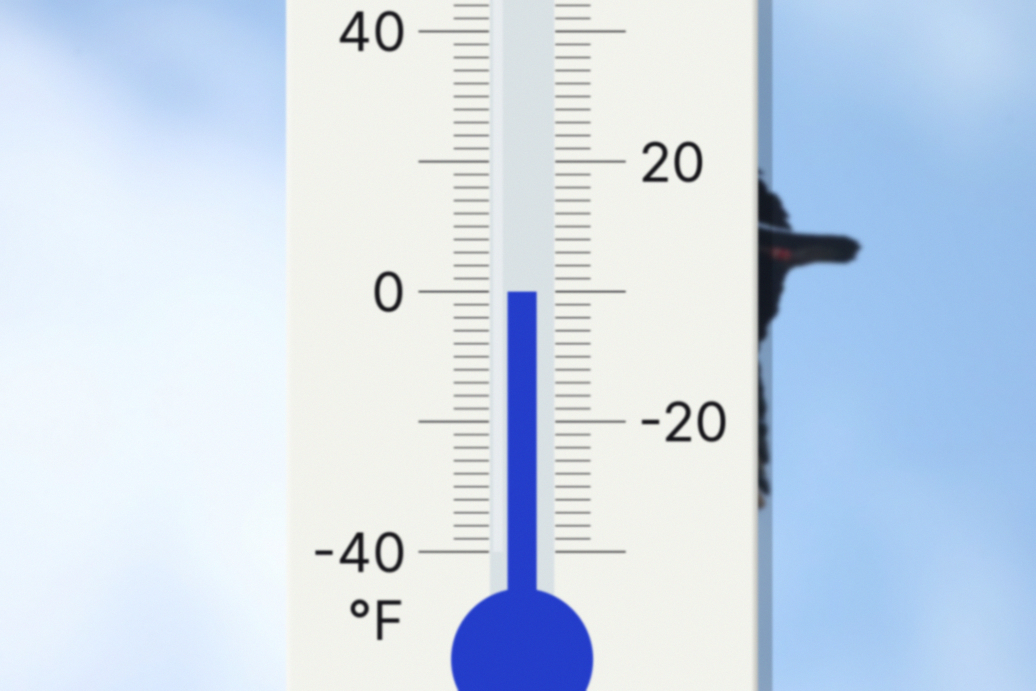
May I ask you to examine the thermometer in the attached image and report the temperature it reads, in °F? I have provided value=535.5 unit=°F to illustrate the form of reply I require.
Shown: value=0 unit=°F
